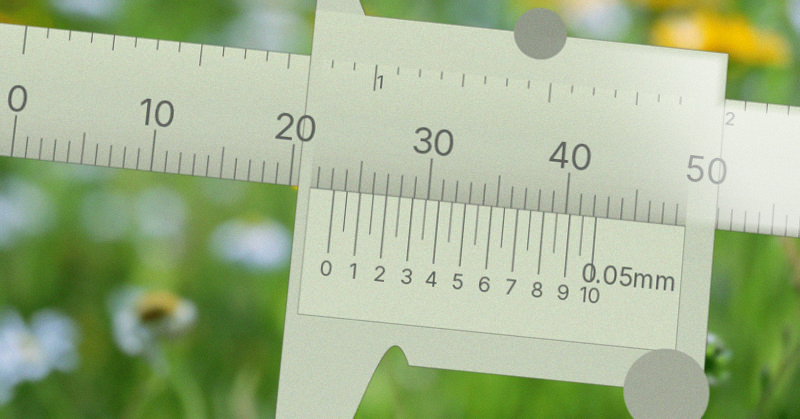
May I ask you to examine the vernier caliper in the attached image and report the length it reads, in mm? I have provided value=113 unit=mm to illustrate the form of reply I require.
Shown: value=23.2 unit=mm
